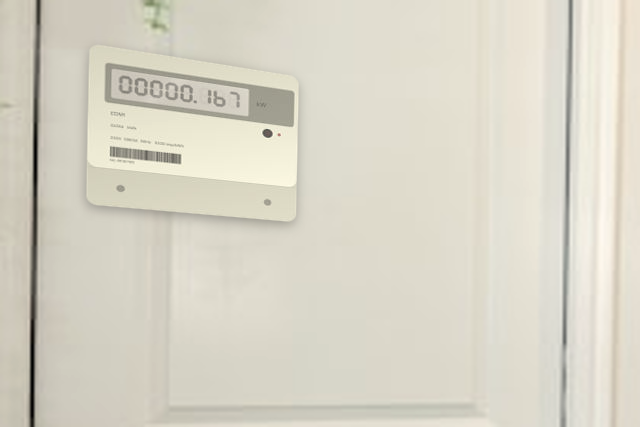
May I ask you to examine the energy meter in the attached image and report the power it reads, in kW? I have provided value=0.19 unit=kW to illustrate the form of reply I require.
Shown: value=0.167 unit=kW
